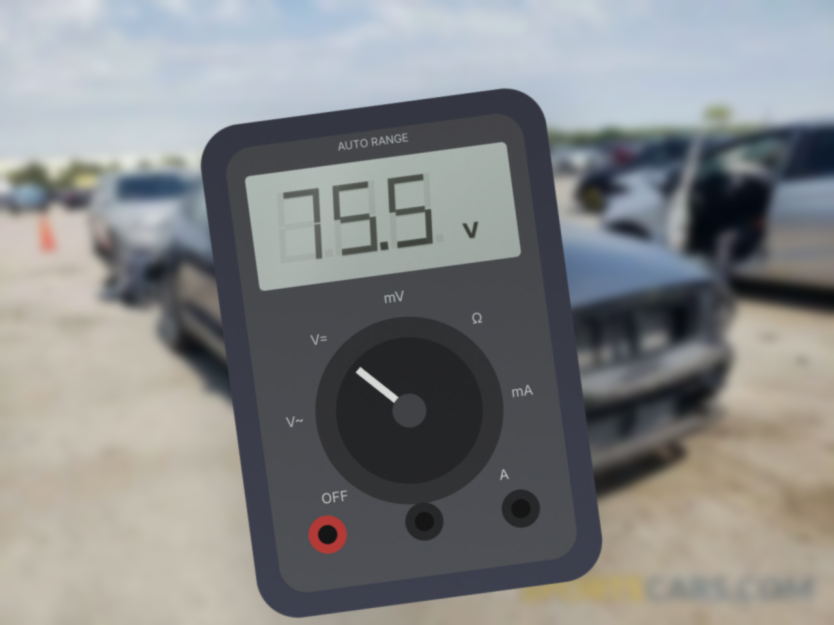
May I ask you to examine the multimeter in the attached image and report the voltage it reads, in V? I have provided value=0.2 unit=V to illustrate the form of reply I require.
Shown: value=75.5 unit=V
